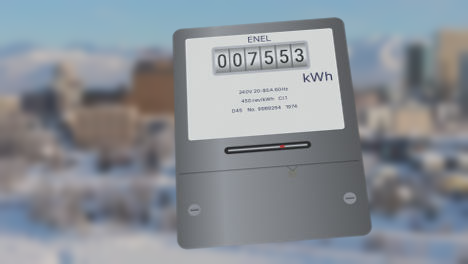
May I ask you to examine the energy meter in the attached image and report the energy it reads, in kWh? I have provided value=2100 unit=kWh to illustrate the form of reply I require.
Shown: value=7553 unit=kWh
